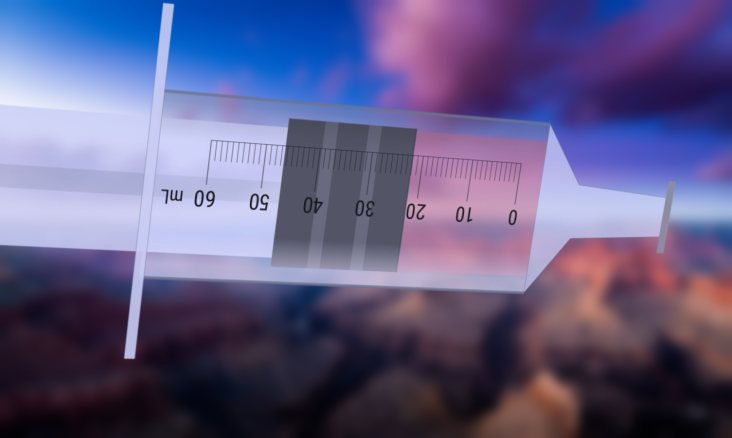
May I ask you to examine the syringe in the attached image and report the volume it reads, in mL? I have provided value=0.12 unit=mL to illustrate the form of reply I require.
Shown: value=22 unit=mL
